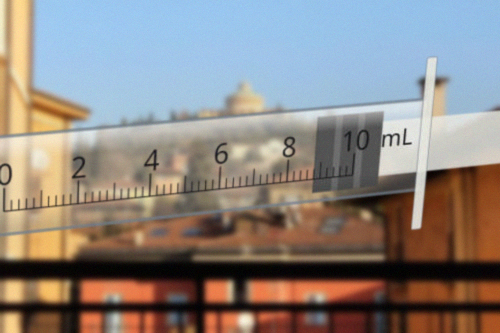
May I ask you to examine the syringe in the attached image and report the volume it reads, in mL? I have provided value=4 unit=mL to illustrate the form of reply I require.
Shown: value=8.8 unit=mL
